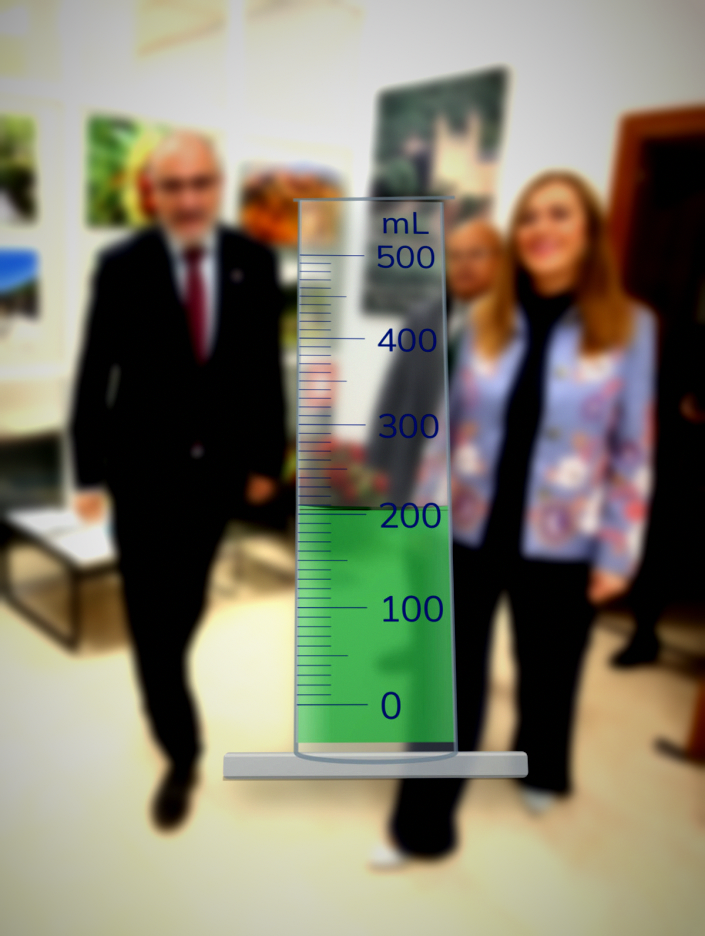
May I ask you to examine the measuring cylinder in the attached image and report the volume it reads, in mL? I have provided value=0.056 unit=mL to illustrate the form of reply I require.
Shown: value=205 unit=mL
